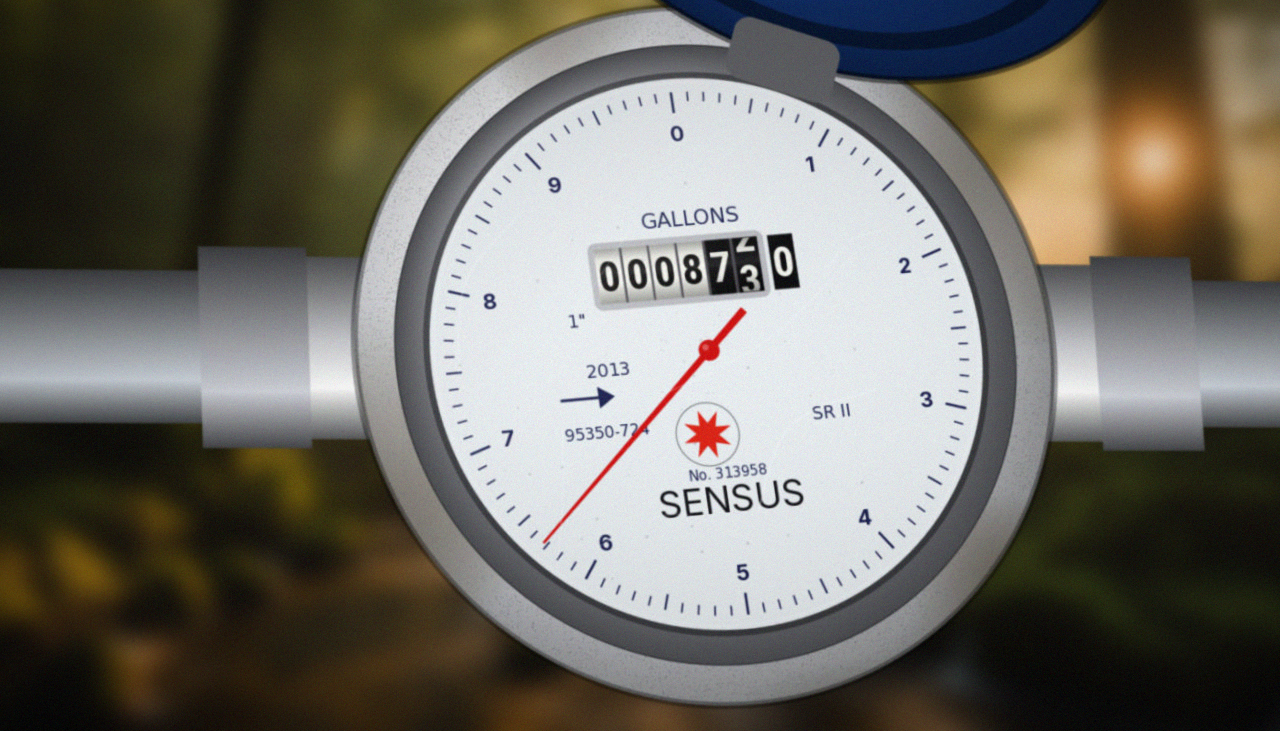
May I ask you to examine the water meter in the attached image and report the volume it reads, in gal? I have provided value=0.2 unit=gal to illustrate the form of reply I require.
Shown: value=8726.3 unit=gal
